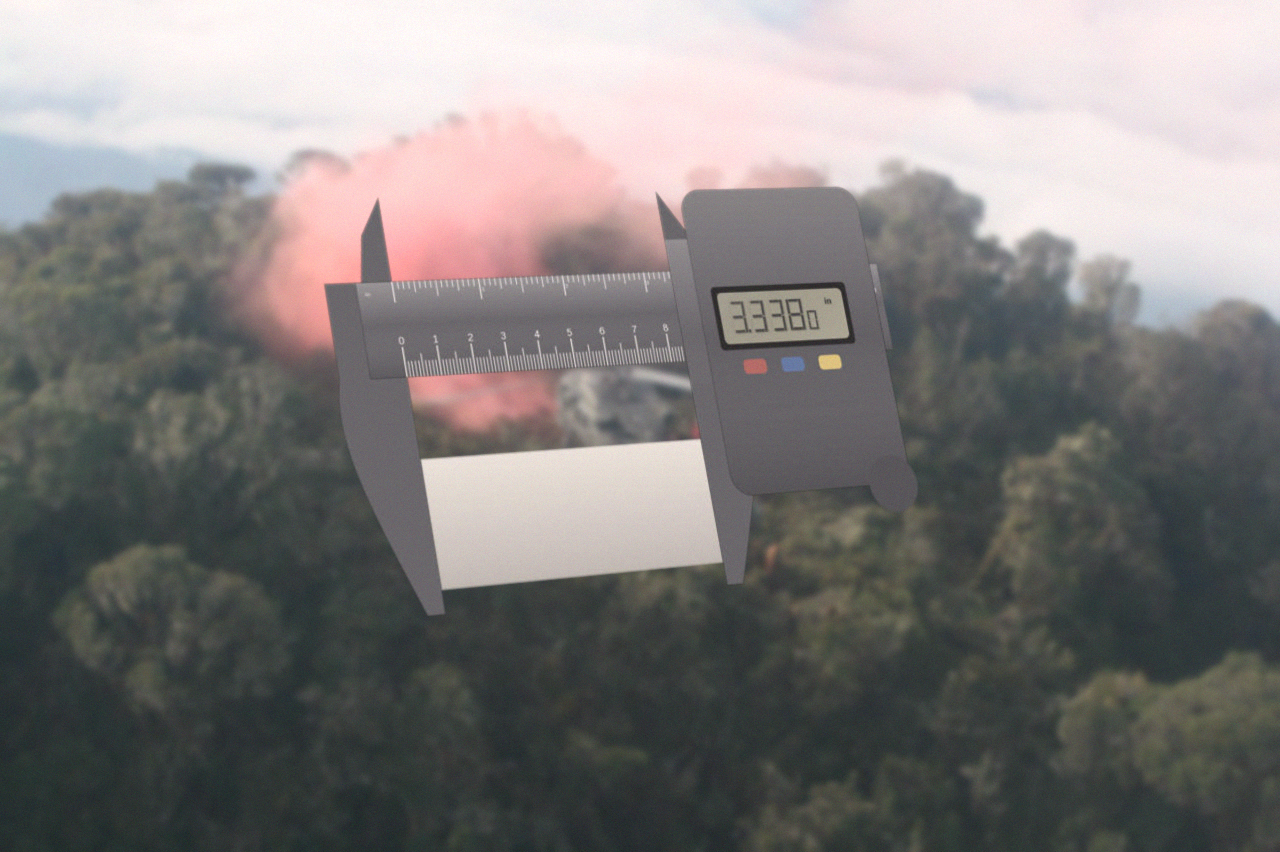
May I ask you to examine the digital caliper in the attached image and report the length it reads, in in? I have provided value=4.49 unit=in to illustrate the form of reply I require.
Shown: value=3.3380 unit=in
